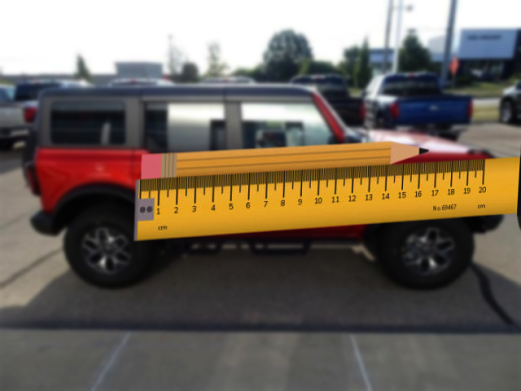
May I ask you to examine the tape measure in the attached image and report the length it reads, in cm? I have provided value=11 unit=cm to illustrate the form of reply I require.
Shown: value=16.5 unit=cm
